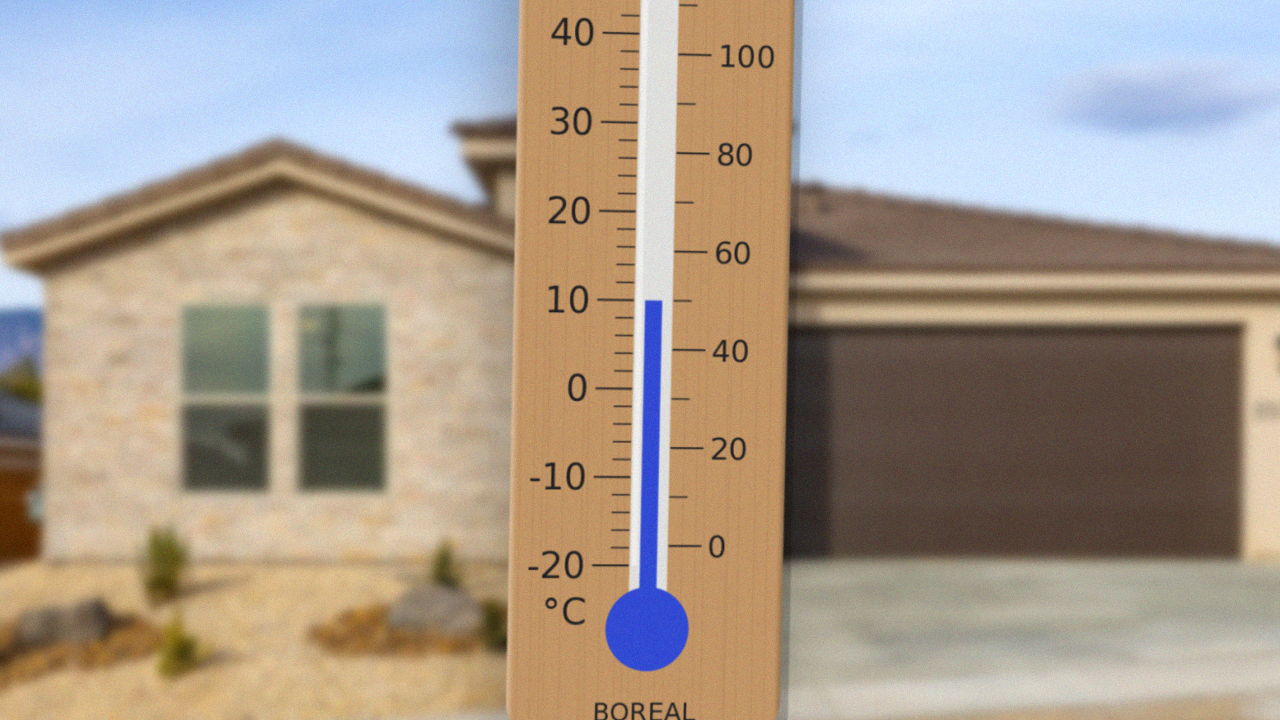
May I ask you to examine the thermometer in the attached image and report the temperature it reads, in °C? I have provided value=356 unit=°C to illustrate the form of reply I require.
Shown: value=10 unit=°C
